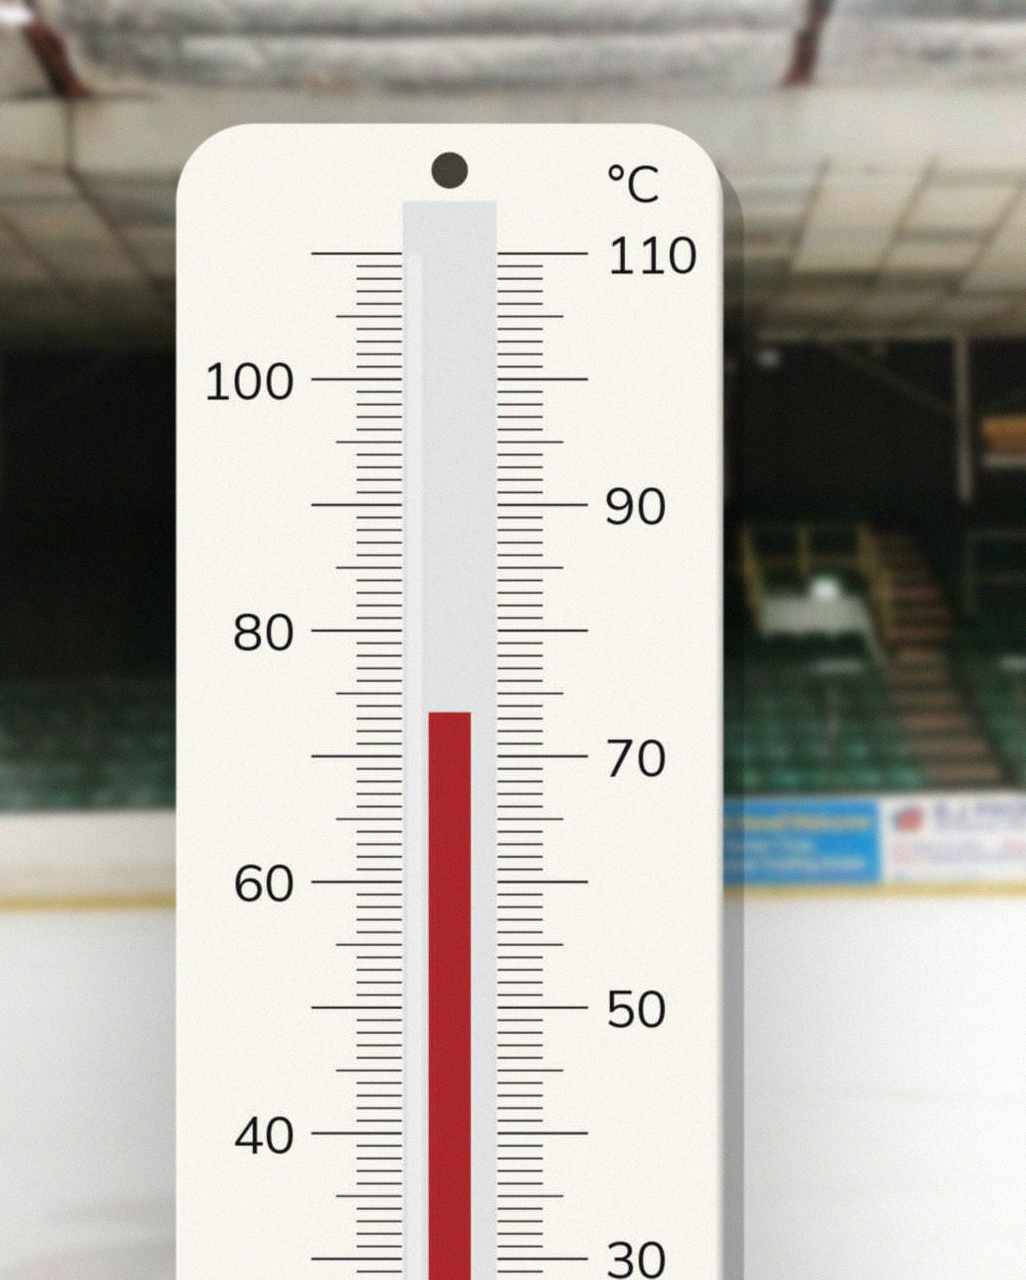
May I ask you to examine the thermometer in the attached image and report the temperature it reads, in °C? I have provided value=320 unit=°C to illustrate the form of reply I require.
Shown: value=73.5 unit=°C
